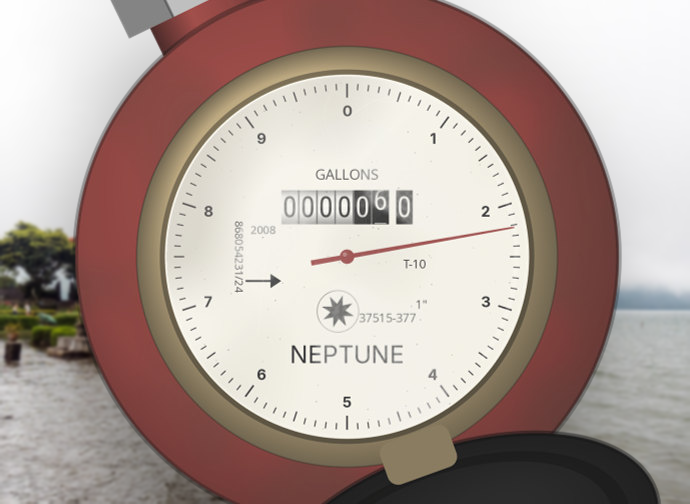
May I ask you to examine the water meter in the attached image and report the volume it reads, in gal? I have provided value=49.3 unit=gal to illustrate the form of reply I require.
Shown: value=62.2 unit=gal
